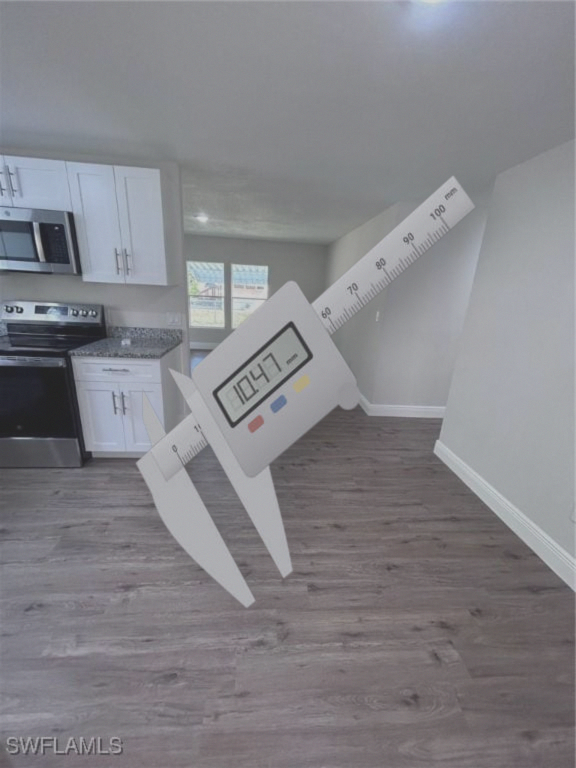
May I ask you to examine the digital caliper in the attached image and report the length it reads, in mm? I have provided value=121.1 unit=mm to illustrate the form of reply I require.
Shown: value=10.47 unit=mm
